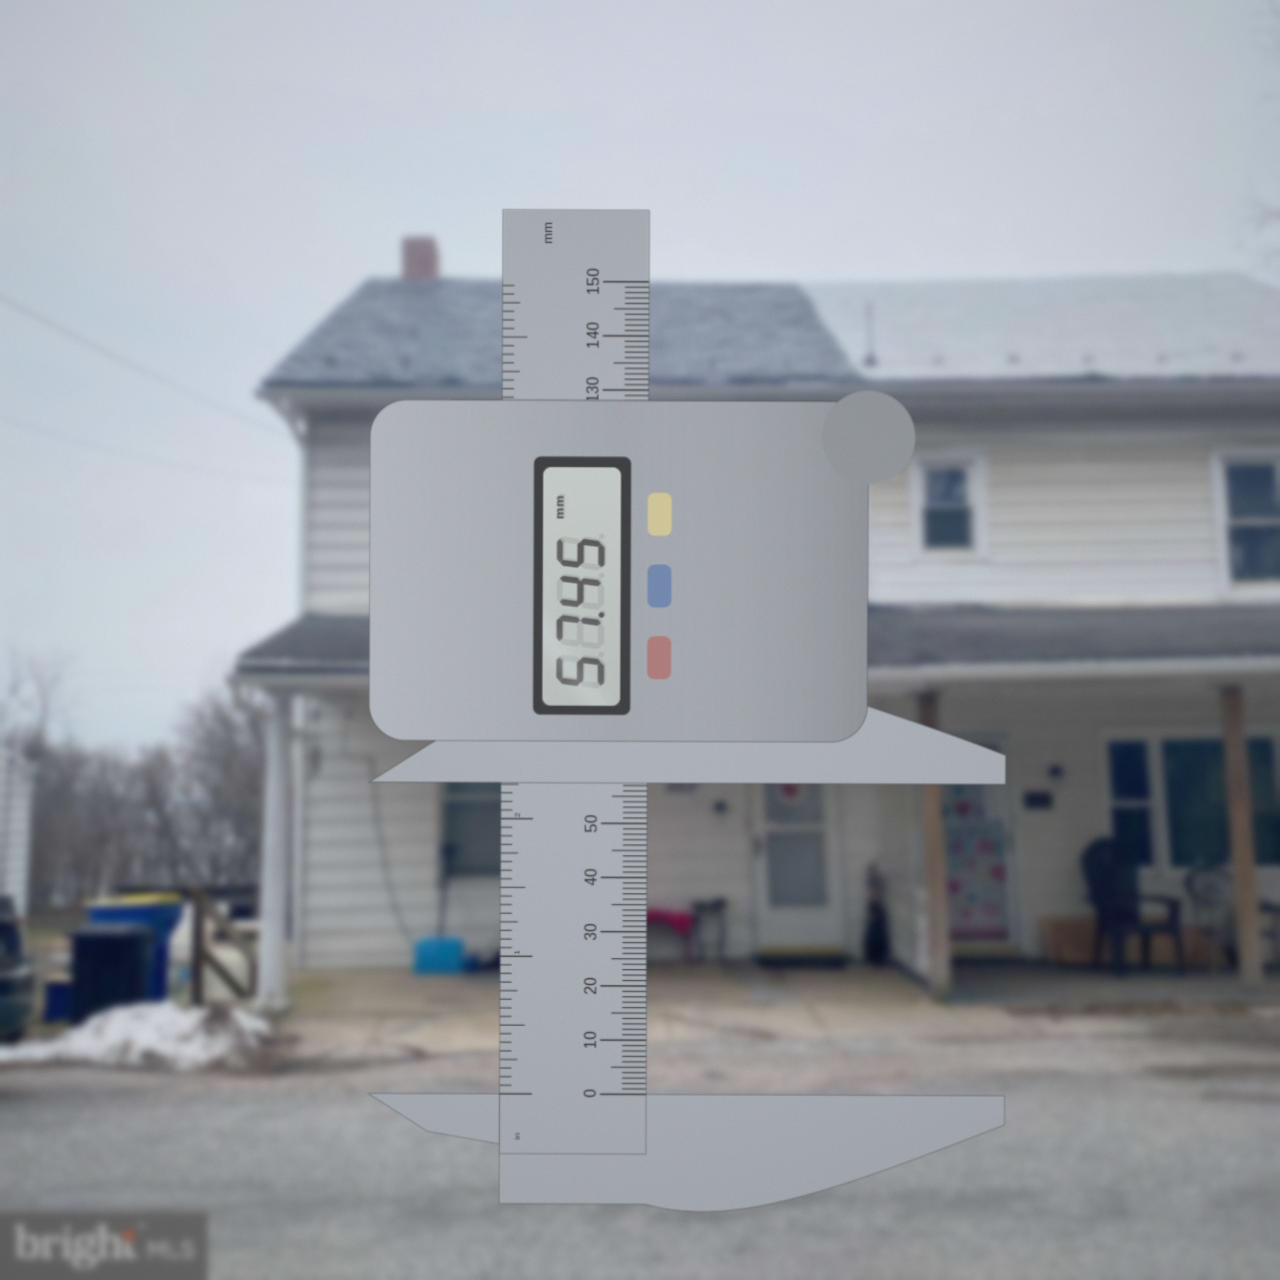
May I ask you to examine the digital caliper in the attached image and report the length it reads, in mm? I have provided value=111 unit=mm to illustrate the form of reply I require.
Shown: value=57.45 unit=mm
